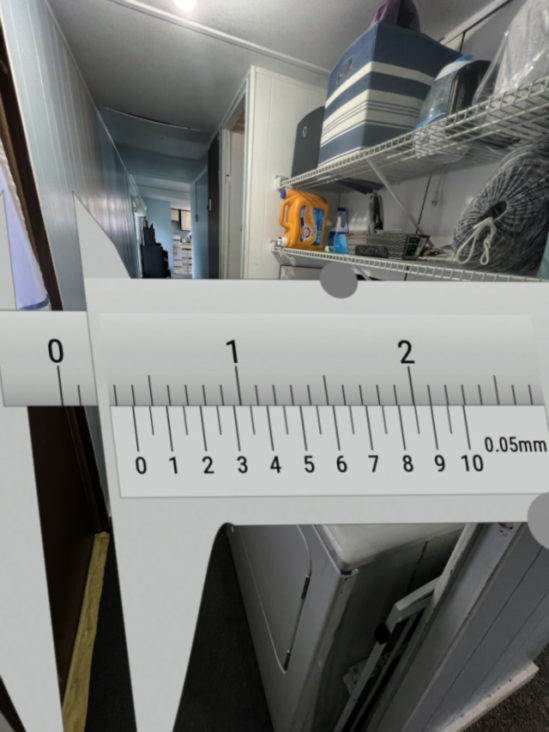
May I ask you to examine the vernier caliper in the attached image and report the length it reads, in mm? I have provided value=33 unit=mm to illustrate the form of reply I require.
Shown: value=3.9 unit=mm
